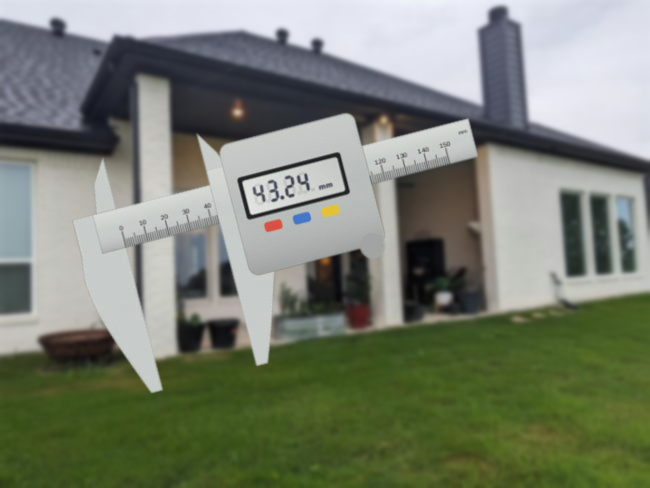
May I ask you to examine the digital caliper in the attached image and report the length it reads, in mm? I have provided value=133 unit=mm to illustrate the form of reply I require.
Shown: value=43.24 unit=mm
